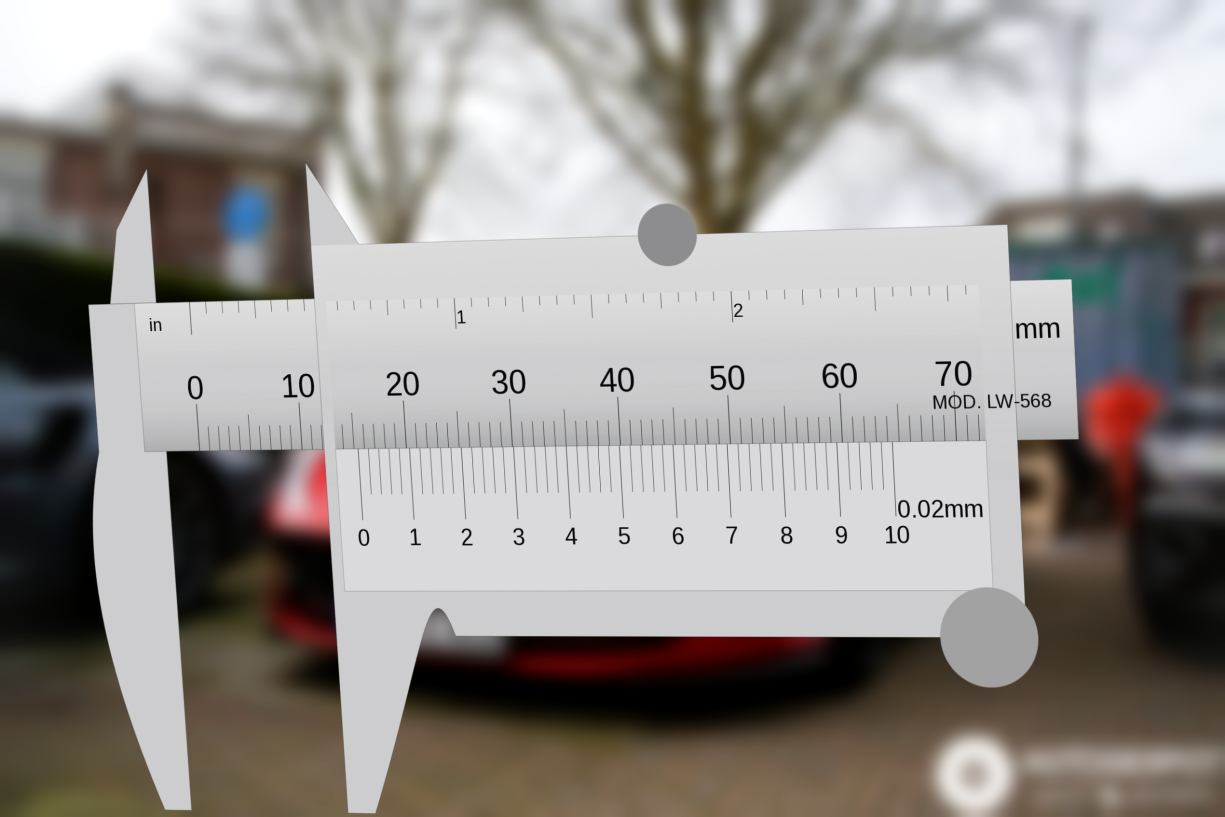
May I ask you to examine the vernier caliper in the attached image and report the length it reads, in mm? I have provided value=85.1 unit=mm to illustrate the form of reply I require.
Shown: value=15.4 unit=mm
